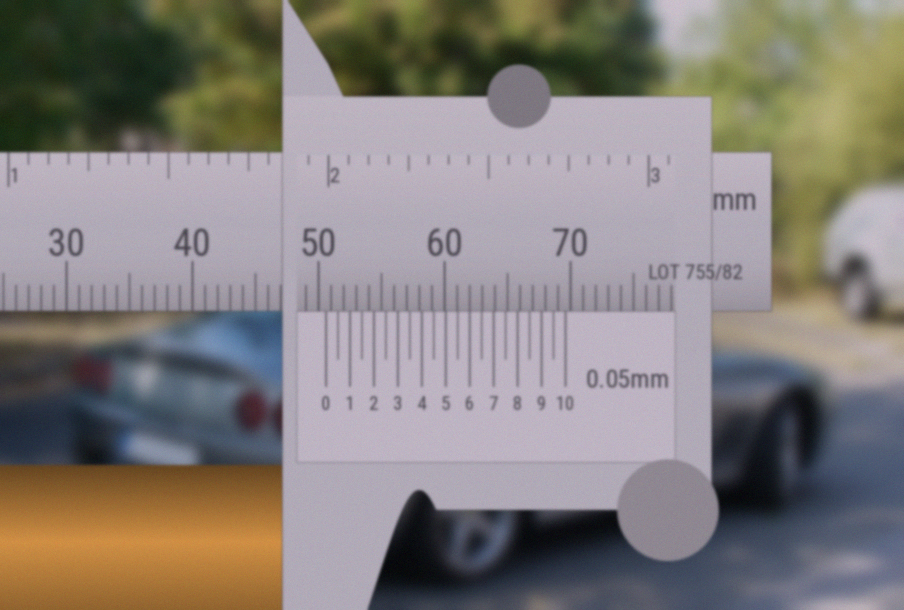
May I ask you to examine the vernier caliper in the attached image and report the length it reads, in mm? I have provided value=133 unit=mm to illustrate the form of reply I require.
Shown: value=50.6 unit=mm
